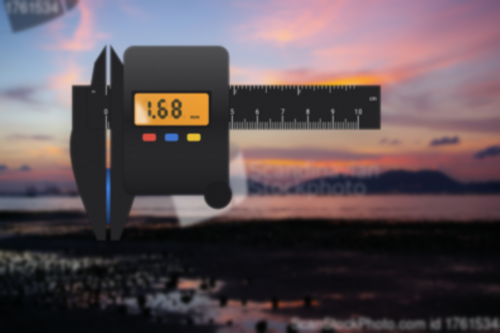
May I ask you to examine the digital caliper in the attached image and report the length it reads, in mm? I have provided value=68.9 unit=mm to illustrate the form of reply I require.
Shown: value=1.68 unit=mm
